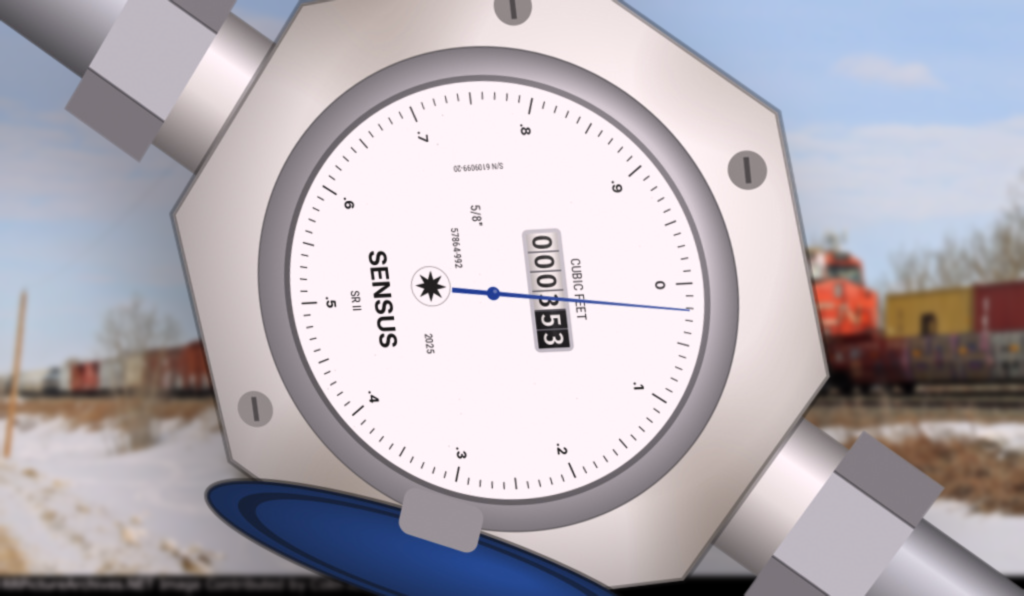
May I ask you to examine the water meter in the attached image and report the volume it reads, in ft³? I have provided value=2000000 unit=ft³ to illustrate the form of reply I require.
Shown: value=353.02 unit=ft³
